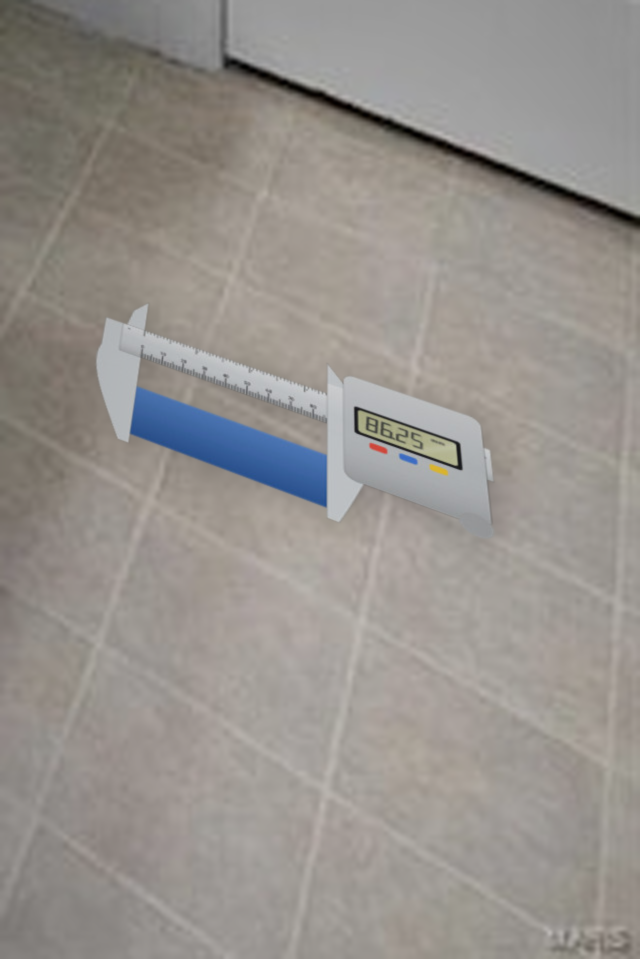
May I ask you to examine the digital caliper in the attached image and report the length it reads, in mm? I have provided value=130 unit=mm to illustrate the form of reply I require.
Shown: value=86.25 unit=mm
